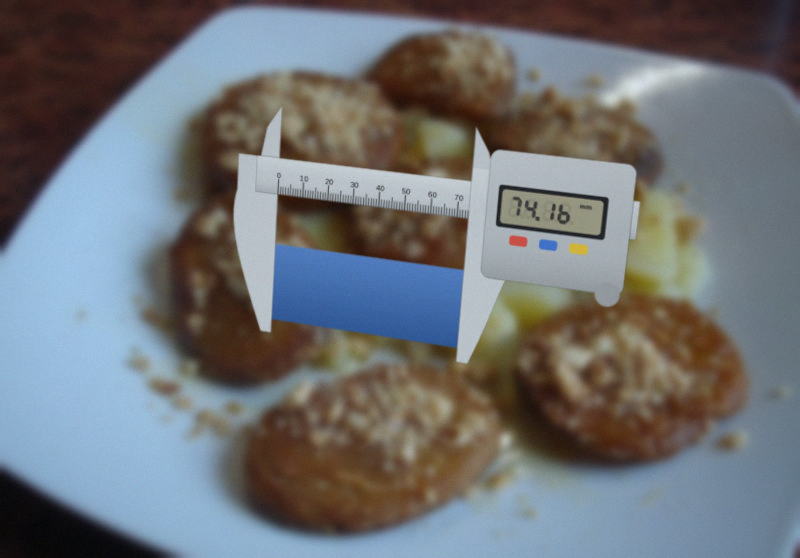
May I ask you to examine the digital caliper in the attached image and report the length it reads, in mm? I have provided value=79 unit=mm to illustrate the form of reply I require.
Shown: value=74.16 unit=mm
